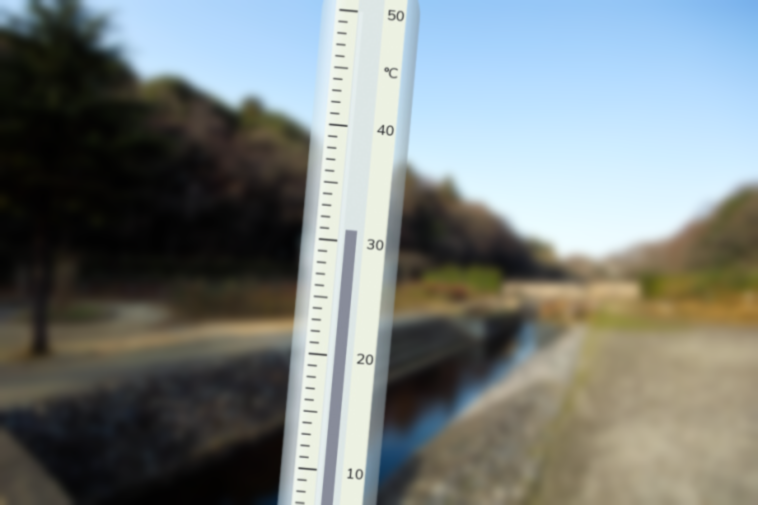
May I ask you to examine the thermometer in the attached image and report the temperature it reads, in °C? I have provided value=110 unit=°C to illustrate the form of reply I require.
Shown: value=31 unit=°C
